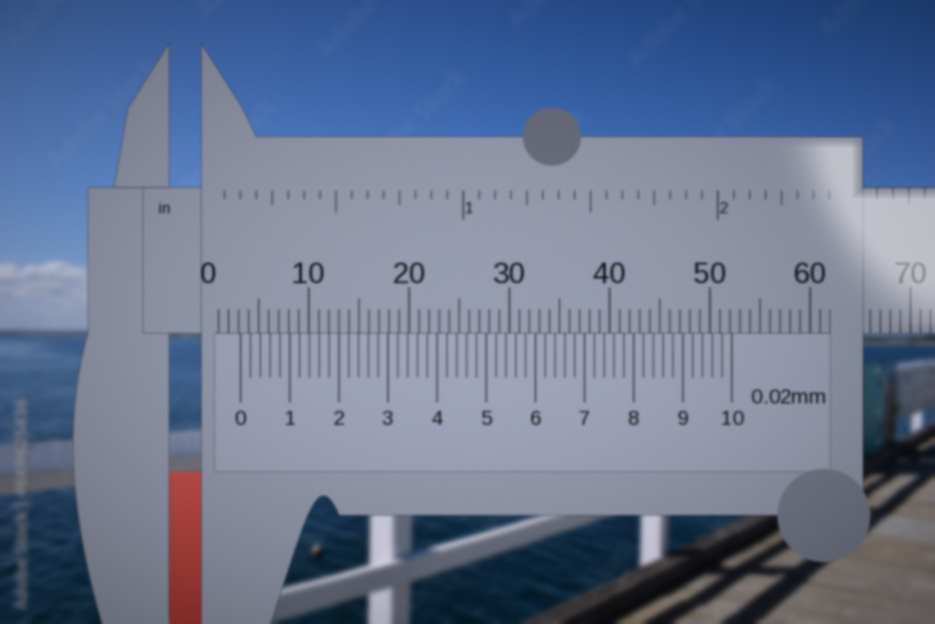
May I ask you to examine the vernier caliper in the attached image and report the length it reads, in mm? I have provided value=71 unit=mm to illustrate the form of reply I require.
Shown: value=3.2 unit=mm
